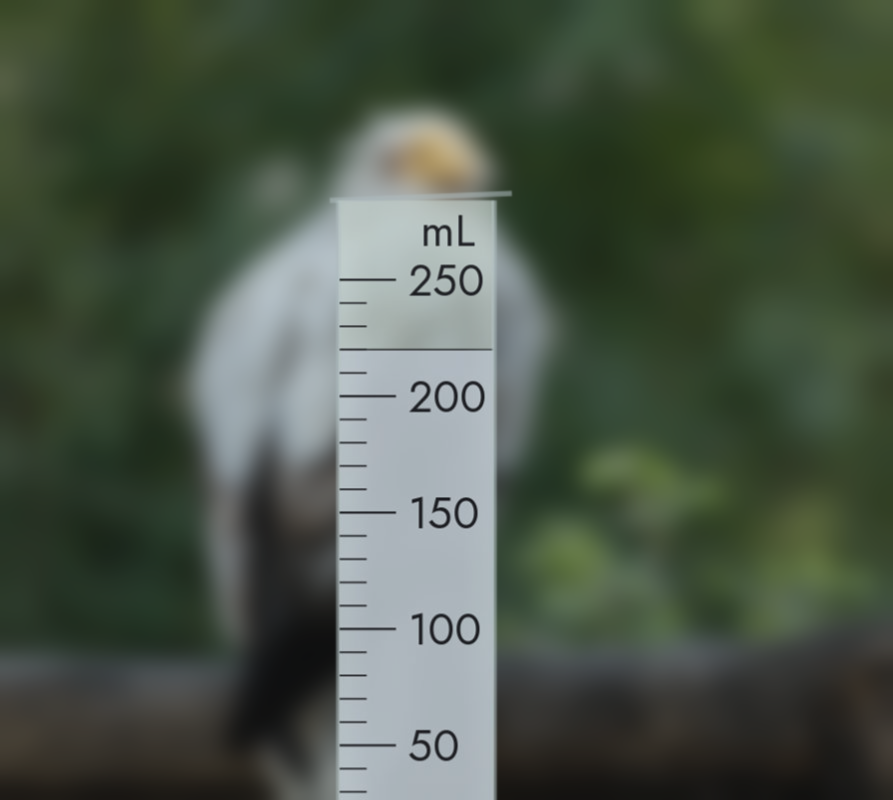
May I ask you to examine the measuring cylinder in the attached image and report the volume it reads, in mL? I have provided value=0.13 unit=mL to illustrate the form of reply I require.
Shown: value=220 unit=mL
